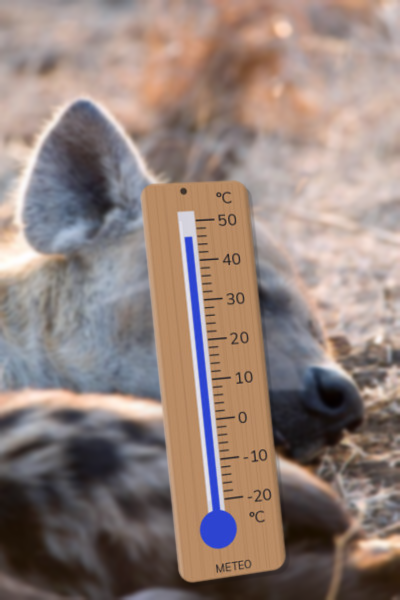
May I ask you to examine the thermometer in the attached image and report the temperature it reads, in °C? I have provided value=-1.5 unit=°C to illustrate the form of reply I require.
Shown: value=46 unit=°C
